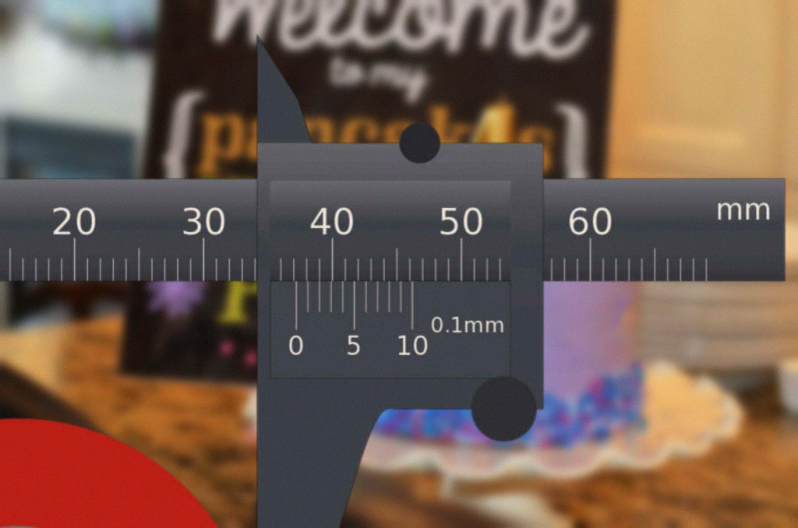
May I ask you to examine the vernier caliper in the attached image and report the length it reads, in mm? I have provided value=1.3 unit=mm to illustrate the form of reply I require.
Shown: value=37.2 unit=mm
